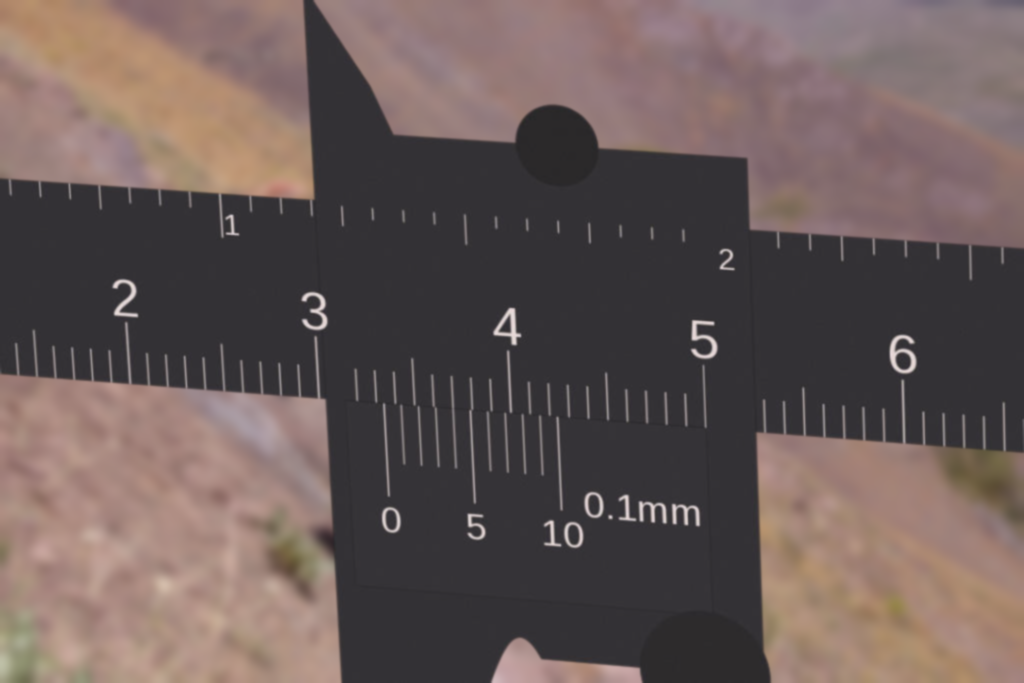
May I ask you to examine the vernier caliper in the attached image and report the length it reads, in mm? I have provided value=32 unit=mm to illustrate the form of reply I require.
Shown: value=33.4 unit=mm
